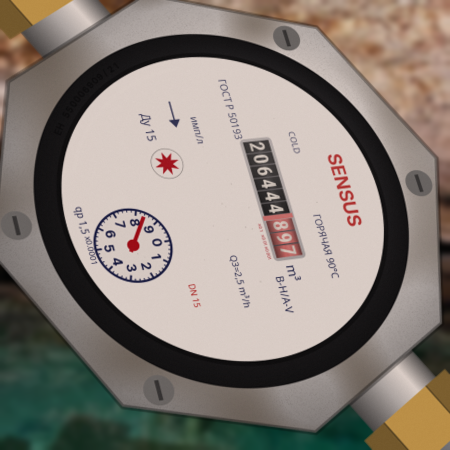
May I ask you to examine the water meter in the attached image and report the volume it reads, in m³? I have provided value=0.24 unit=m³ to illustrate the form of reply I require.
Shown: value=206444.8978 unit=m³
